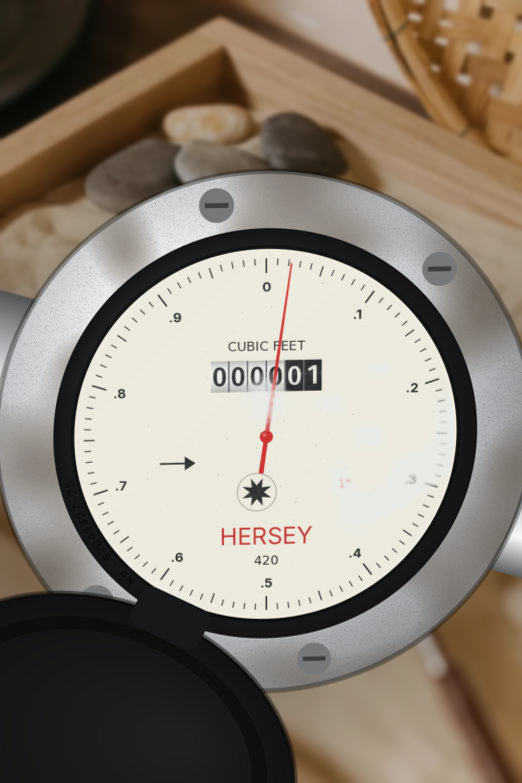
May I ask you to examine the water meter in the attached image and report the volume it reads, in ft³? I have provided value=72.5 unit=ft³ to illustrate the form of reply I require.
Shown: value=1.02 unit=ft³
